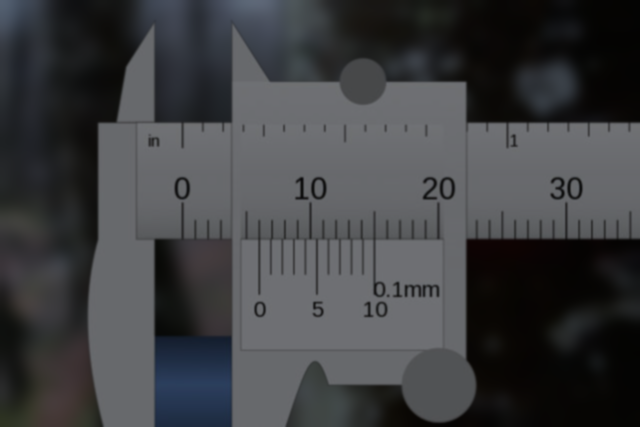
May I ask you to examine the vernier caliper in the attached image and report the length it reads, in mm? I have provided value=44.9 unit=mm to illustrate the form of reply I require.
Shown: value=6.0 unit=mm
